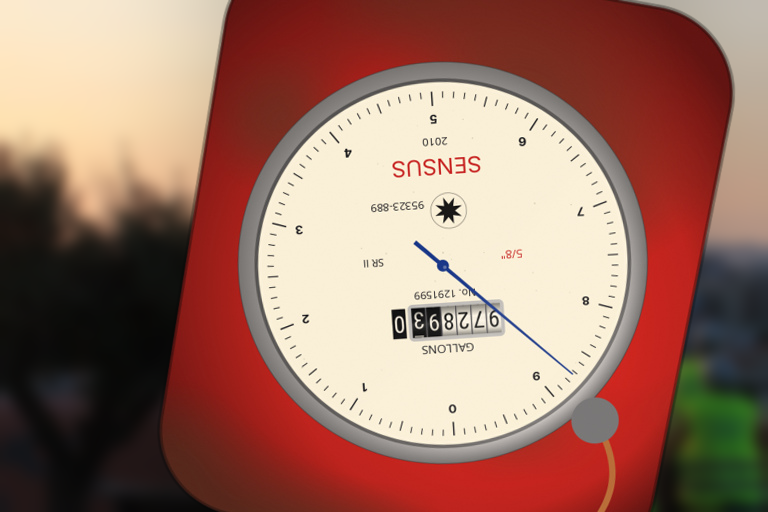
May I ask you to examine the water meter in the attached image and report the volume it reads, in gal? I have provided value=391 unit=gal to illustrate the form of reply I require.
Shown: value=9728928.7 unit=gal
